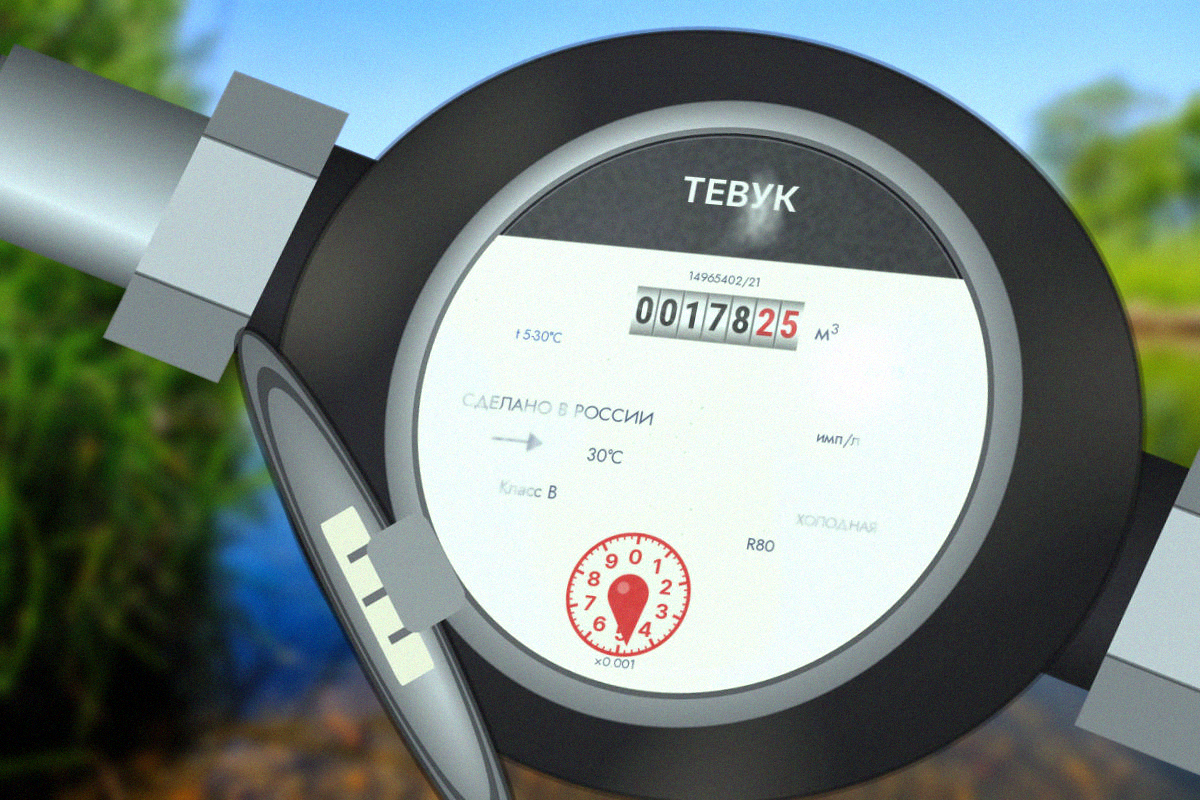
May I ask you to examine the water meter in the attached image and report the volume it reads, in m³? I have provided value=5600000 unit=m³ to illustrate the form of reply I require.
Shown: value=178.254 unit=m³
